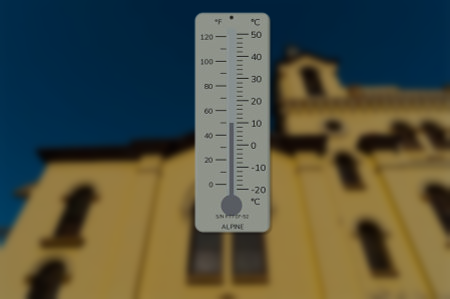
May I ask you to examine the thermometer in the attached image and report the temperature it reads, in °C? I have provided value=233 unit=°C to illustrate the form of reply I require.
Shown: value=10 unit=°C
